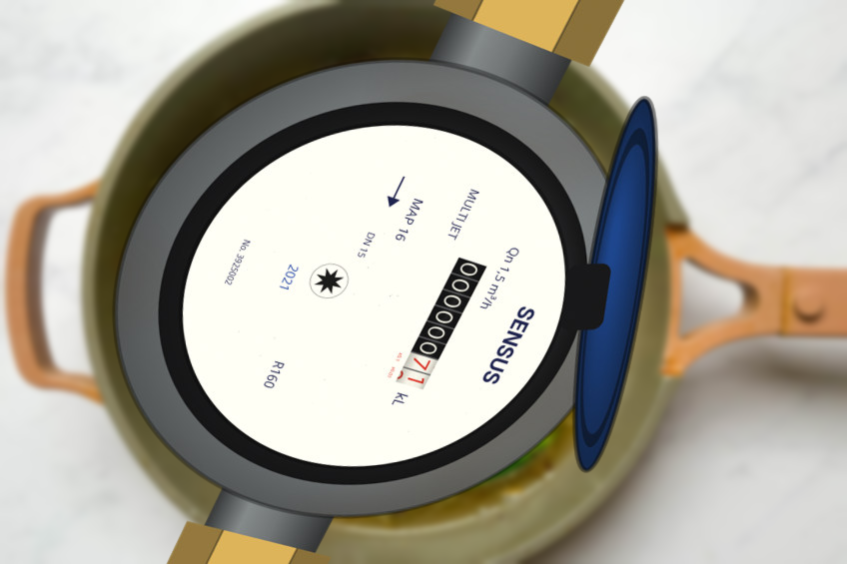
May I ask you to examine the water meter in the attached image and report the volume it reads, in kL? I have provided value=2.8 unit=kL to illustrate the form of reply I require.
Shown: value=0.71 unit=kL
